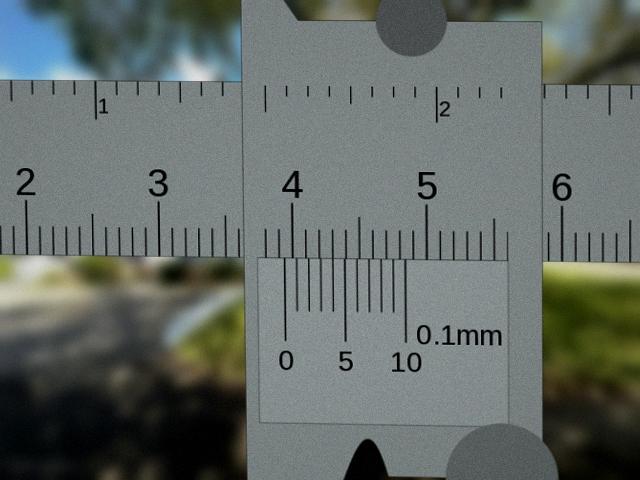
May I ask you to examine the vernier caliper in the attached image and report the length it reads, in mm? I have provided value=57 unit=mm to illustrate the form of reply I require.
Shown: value=39.4 unit=mm
